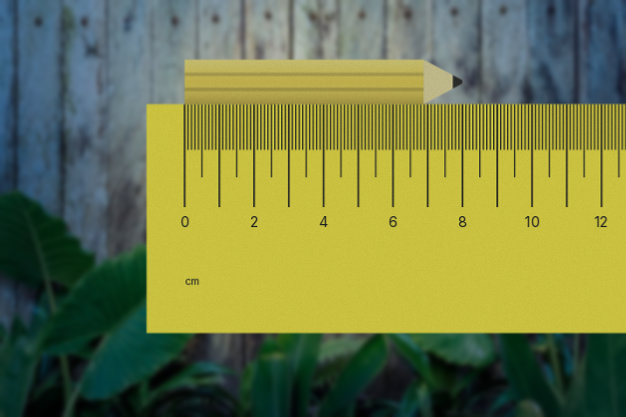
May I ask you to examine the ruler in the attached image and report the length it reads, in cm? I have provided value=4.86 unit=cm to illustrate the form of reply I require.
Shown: value=8 unit=cm
